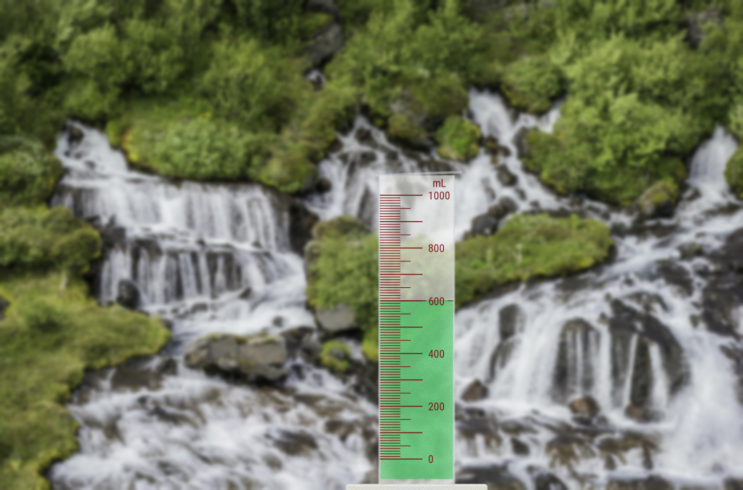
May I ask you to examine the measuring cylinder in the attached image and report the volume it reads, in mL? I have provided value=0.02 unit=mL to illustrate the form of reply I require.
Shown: value=600 unit=mL
